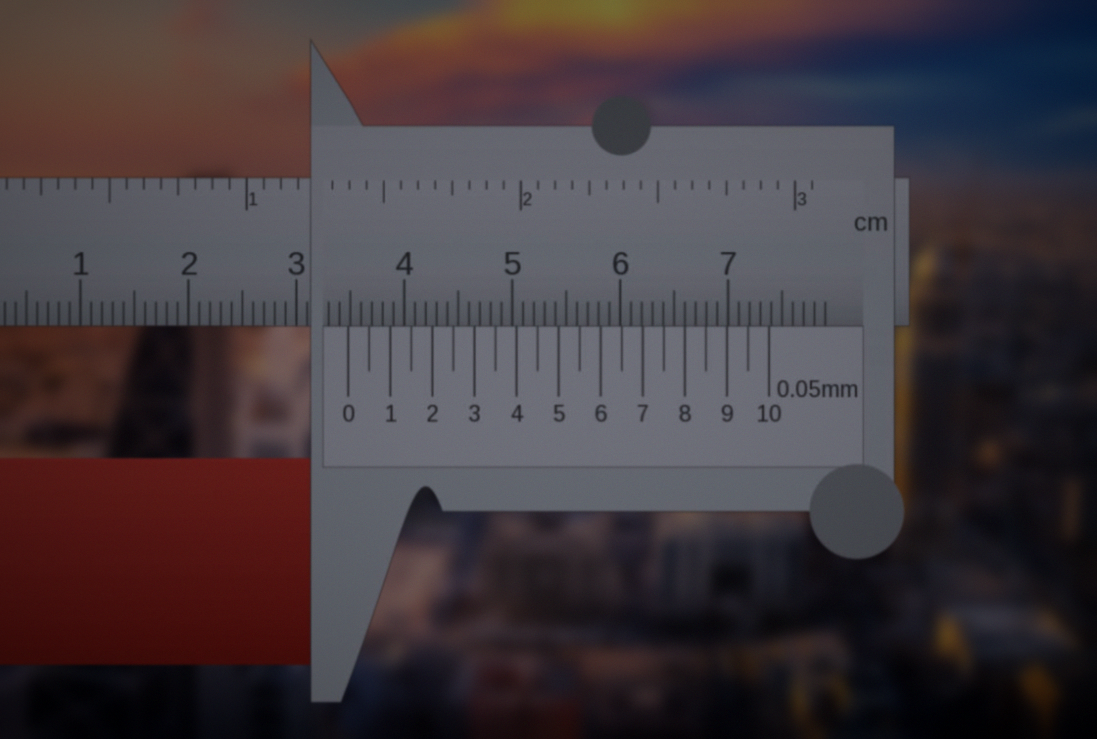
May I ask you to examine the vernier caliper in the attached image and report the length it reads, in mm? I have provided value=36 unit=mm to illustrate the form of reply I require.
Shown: value=34.8 unit=mm
